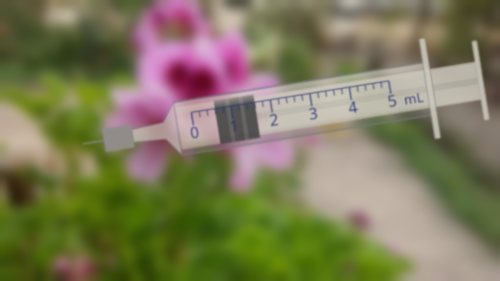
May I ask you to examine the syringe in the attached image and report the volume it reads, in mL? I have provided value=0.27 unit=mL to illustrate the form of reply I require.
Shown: value=0.6 unit=mL
